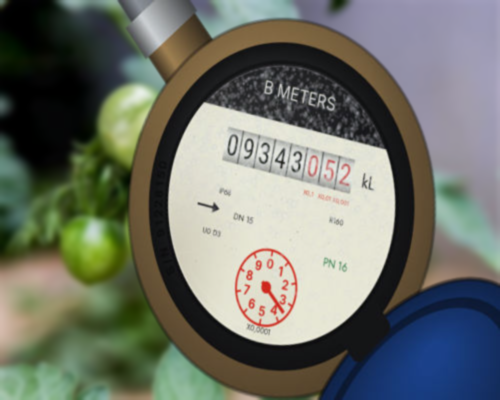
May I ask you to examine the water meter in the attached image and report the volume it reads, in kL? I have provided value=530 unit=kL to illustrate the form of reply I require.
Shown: value=9343.0523 unit=kL
